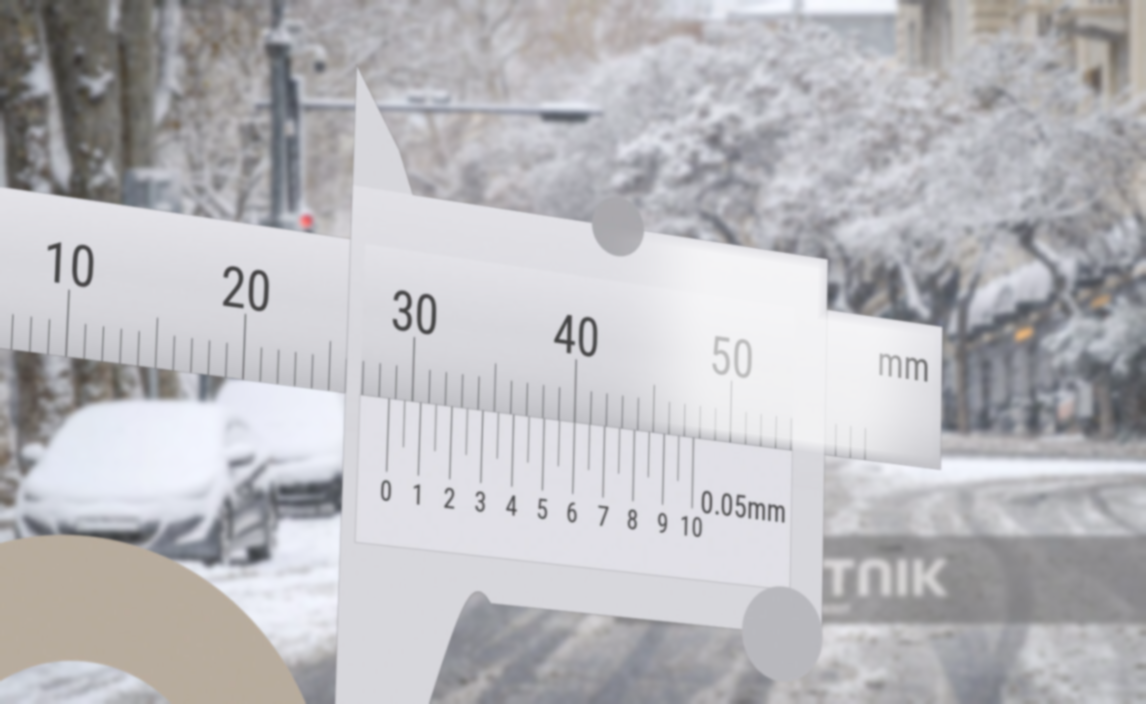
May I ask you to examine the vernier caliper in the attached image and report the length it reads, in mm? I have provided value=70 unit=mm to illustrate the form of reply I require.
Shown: value=28.6 unit=mm
